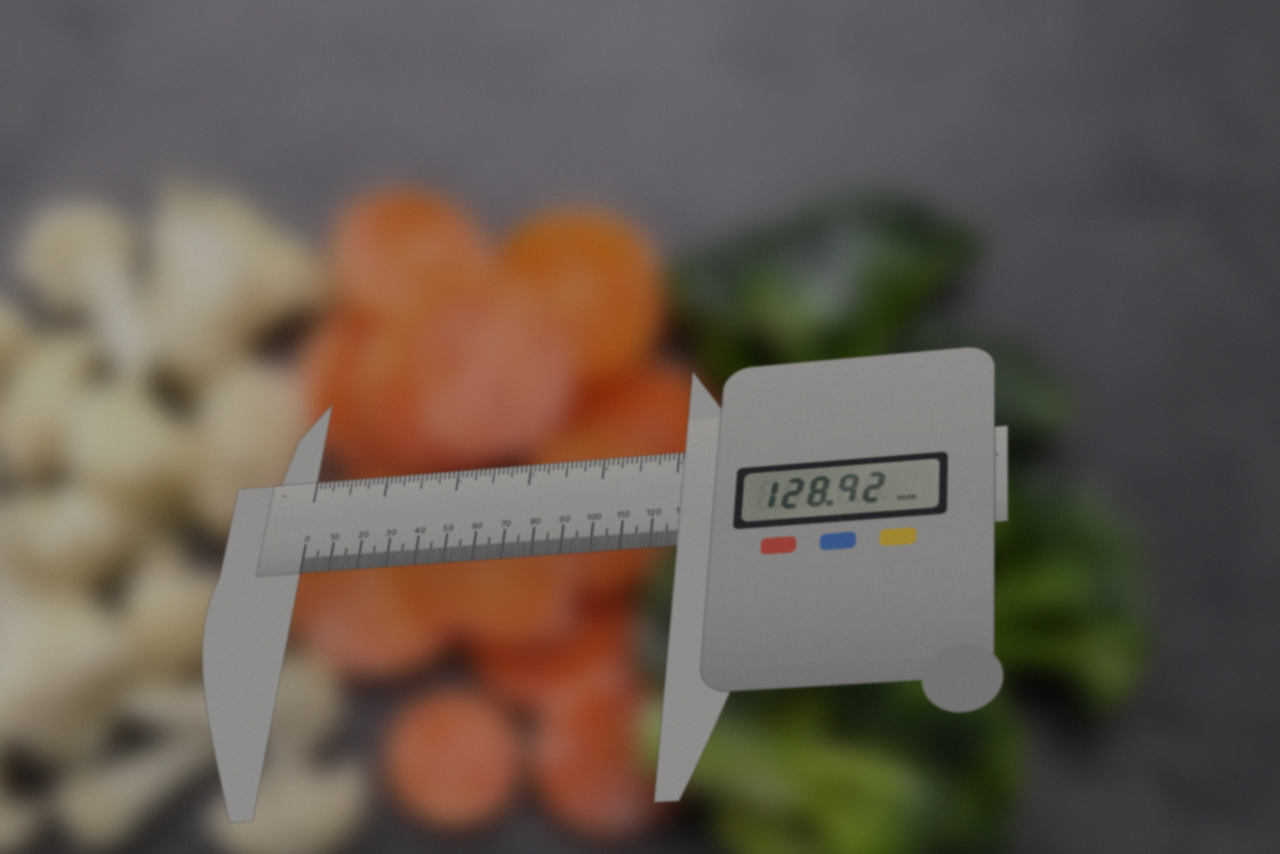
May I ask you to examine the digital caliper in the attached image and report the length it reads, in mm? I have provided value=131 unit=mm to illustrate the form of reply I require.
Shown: value=128.92 unit=mm
